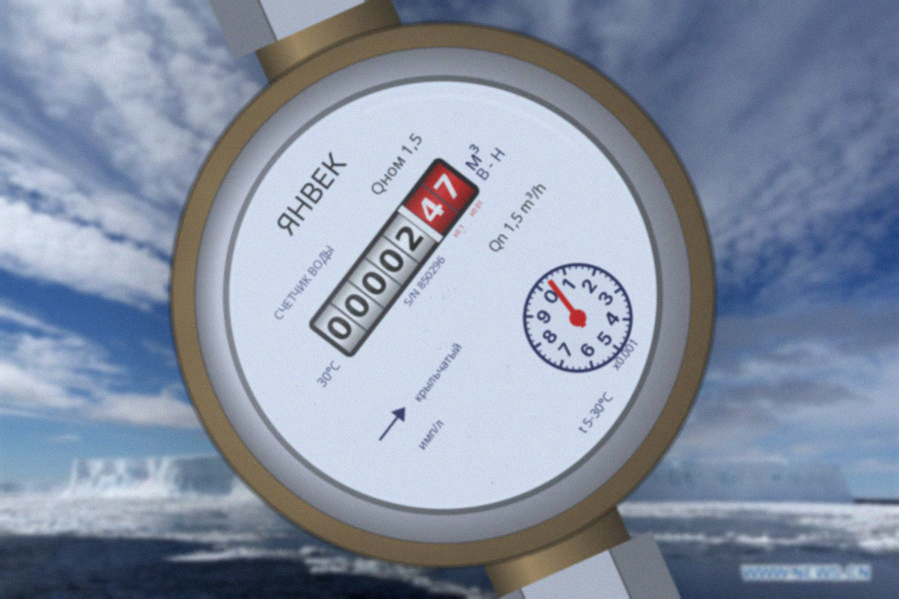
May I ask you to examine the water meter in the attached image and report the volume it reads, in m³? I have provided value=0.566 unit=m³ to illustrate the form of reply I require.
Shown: value=2.470 unit=m³
